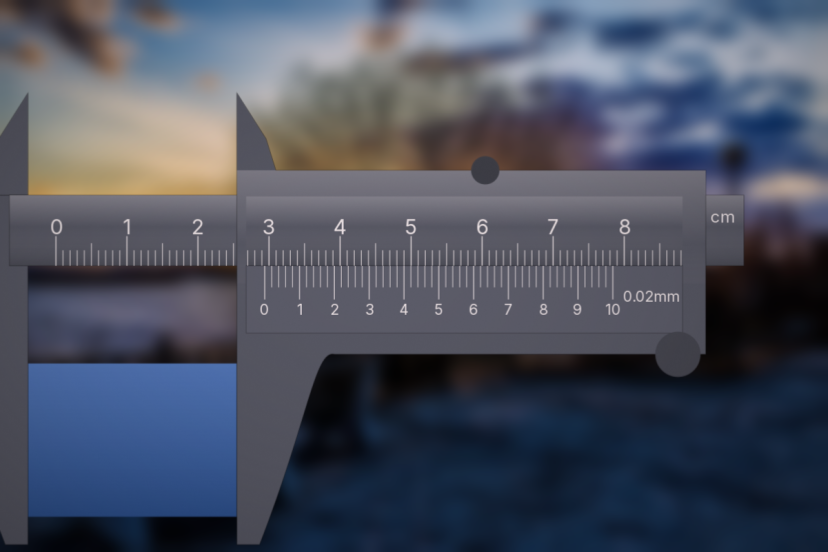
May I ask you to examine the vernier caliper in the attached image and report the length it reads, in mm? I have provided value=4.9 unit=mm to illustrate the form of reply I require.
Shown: value=29.4 unit=mm
